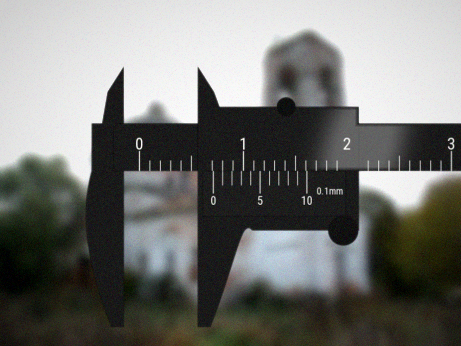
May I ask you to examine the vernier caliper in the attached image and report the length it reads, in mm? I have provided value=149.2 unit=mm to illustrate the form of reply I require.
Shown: value=7.1 unit=mm
